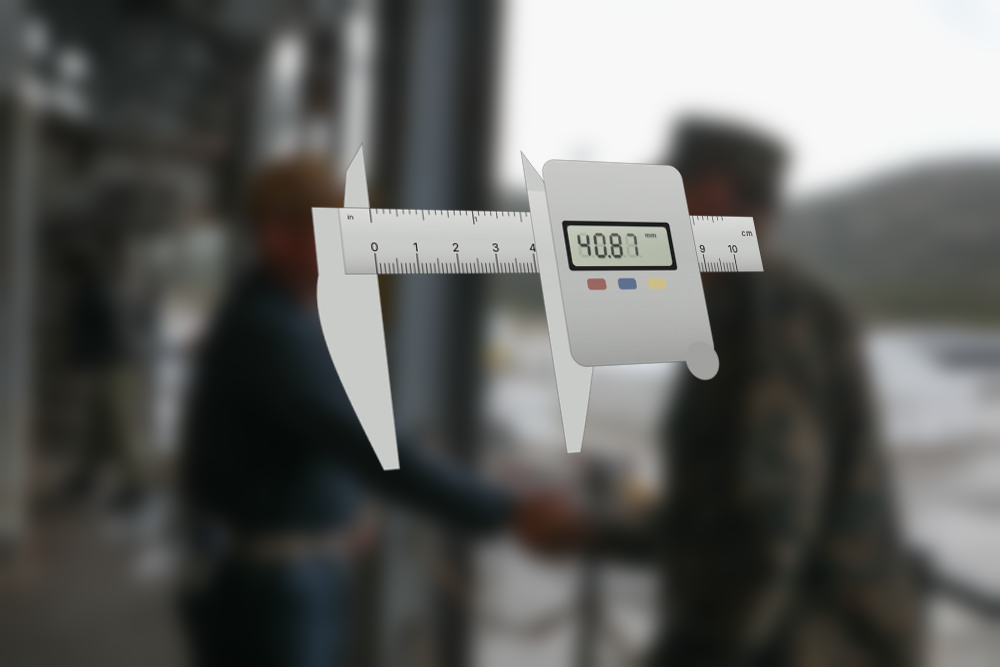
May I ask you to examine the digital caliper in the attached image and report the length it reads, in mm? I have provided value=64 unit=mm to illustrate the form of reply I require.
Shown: value=40.87 unit=mm
